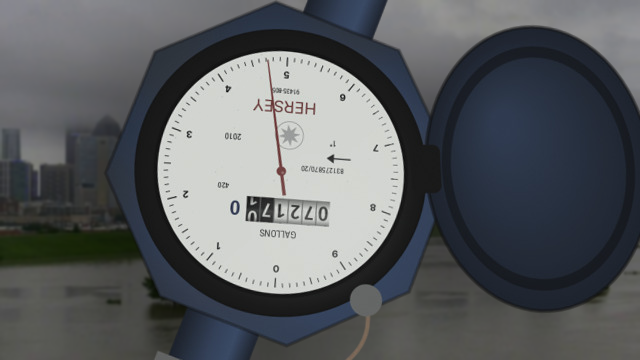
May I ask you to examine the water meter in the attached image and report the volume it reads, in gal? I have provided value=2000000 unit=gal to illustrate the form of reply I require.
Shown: value=721704.7 unit=gal
